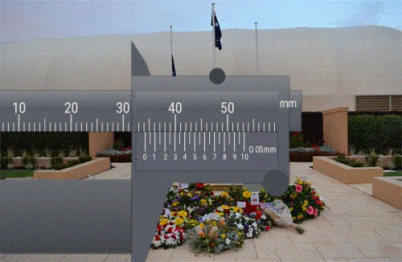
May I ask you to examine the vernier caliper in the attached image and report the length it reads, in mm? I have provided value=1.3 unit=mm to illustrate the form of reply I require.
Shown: value=34.2 unit=mm
